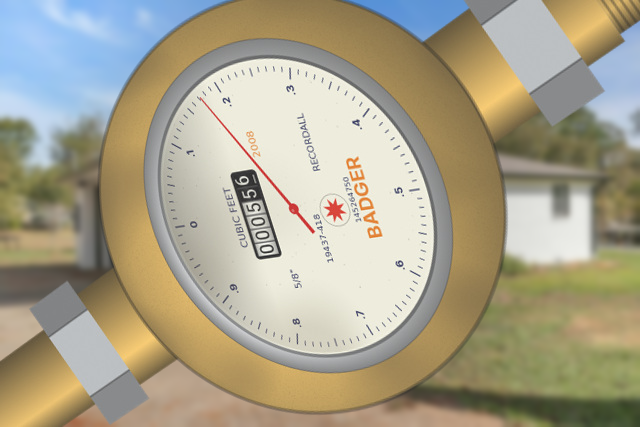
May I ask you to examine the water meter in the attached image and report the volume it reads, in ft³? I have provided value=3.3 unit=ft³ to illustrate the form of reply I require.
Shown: value=556.17 unit=ft³
